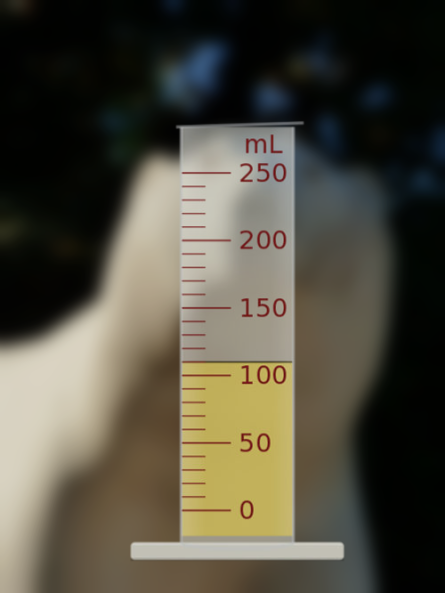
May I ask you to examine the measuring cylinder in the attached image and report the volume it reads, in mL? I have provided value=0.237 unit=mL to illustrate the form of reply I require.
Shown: value=110 unit=mL
